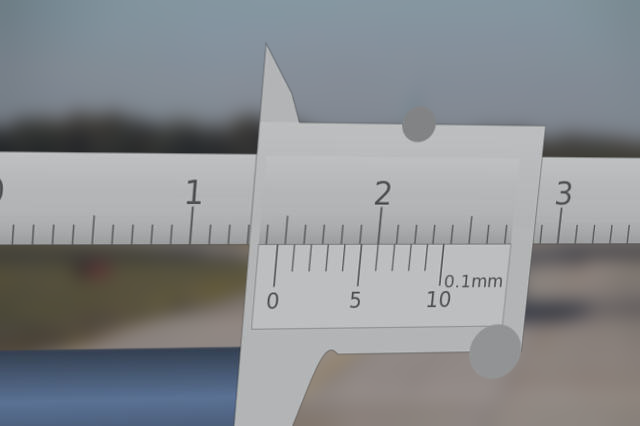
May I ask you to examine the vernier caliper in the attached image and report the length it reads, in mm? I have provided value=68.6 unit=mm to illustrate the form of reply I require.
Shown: value=14.6 unit=mm
